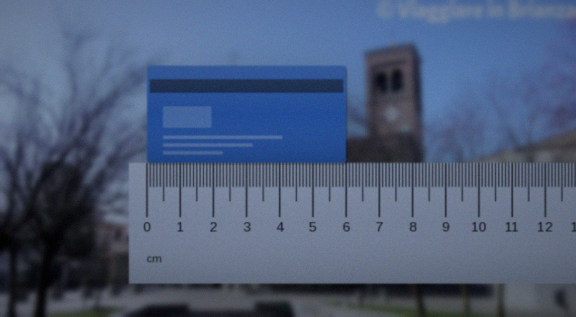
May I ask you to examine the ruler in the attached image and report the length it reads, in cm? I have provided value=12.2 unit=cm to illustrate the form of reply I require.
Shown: value=6 unit=cm
